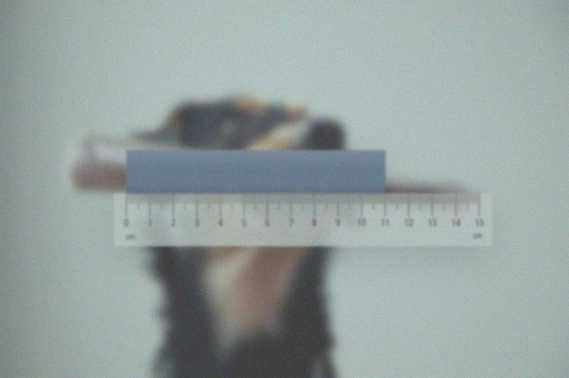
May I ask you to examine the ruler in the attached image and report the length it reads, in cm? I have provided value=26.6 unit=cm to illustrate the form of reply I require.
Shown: value=11 unit=cm
